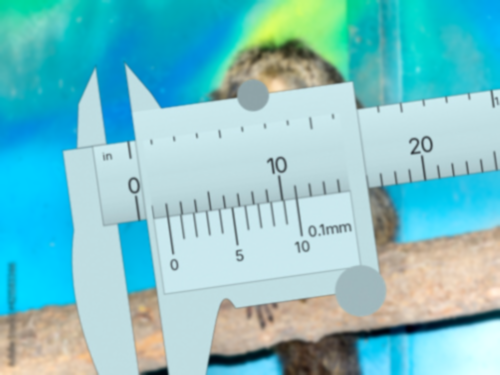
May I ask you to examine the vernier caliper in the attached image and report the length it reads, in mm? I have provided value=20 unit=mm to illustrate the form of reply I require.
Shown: value=2.0 unit=mm
